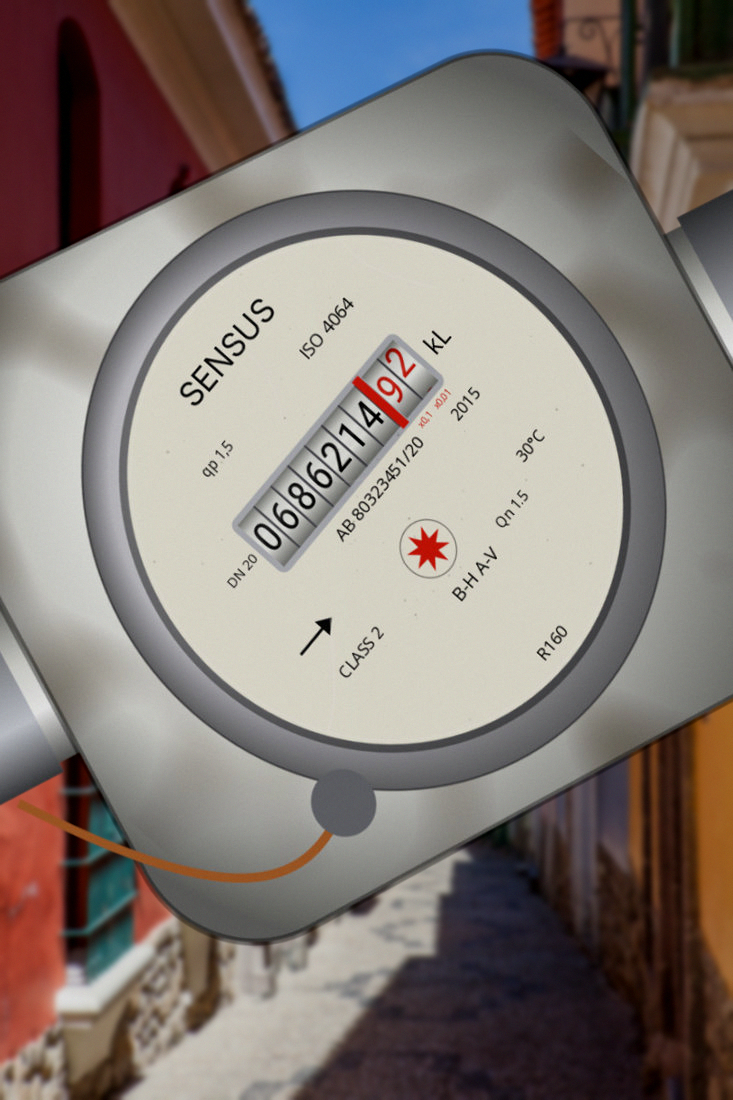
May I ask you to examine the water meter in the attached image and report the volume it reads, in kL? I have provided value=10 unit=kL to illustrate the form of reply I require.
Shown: value=686214.92 unit=kL
